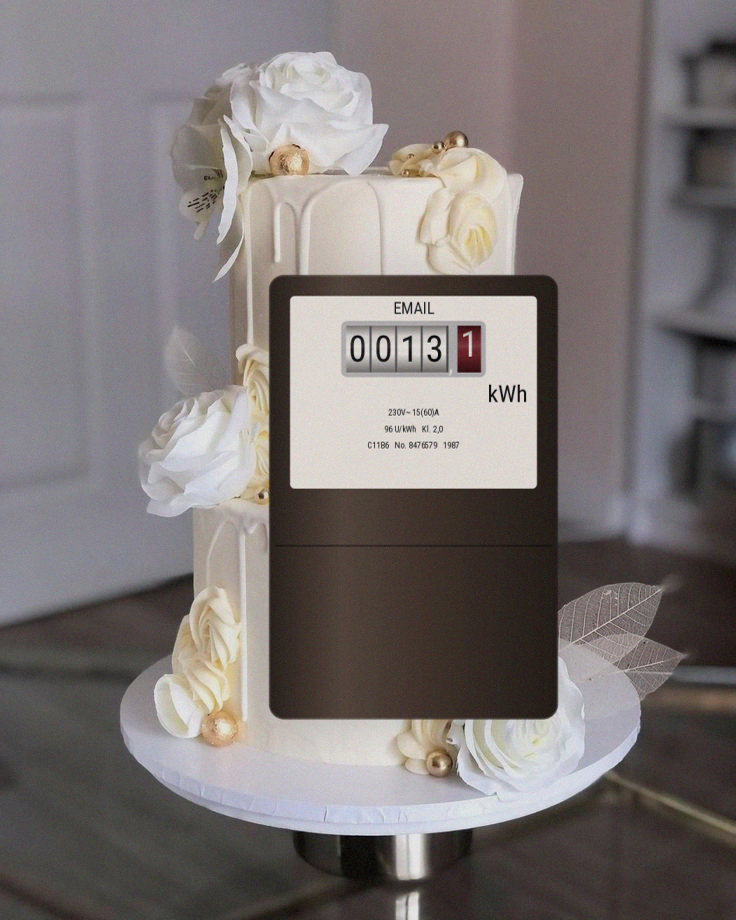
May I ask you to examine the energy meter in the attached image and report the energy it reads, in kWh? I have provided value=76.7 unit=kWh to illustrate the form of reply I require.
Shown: value=13.1 unit=kWh
